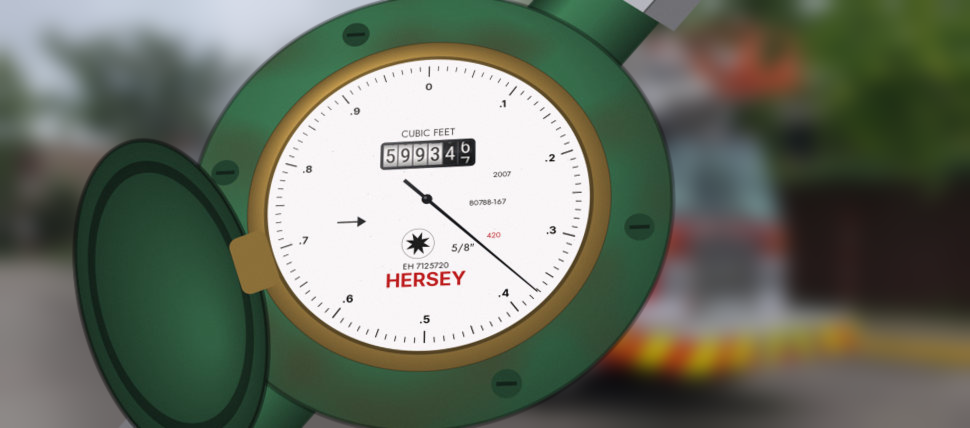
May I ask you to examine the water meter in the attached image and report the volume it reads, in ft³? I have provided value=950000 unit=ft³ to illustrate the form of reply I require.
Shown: value=599346.37 unit=ft³
